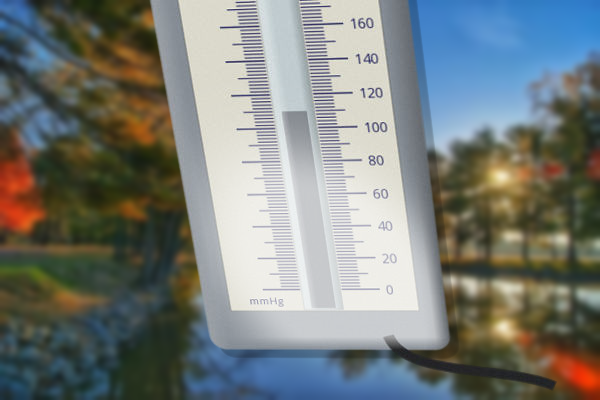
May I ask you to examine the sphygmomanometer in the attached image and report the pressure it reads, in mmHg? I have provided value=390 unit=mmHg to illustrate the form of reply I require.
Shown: value=110 unit=mmHg
